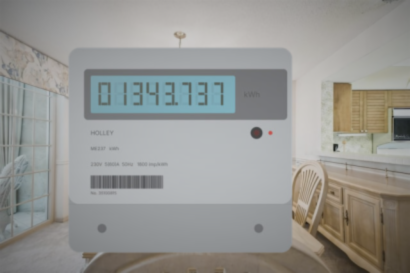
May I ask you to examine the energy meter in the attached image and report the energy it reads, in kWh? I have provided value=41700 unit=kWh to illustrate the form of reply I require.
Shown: value=1343.737 unit=kWh
